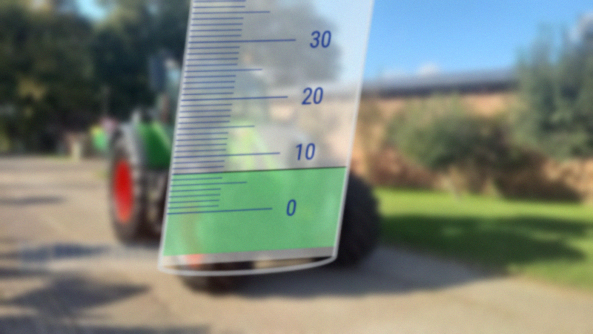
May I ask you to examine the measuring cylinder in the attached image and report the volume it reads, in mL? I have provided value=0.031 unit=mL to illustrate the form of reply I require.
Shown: value=7 unit=mL
